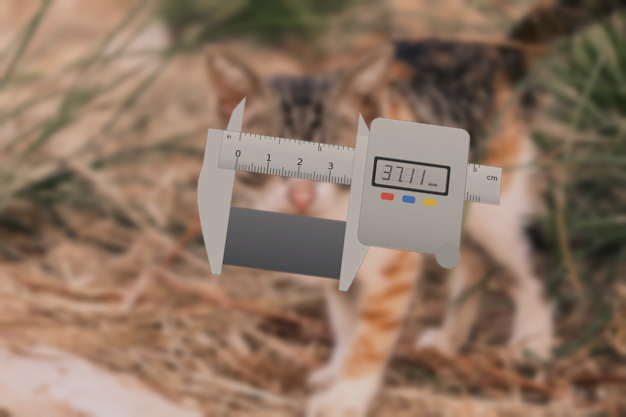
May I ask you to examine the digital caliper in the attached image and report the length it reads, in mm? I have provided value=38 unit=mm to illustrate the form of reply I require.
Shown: value=37.11 unit=mm
